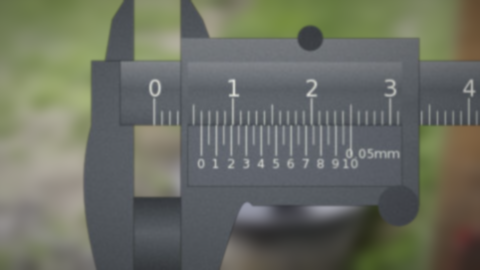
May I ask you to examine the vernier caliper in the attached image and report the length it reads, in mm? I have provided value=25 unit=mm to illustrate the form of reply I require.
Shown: value=6.0 unit=mm
